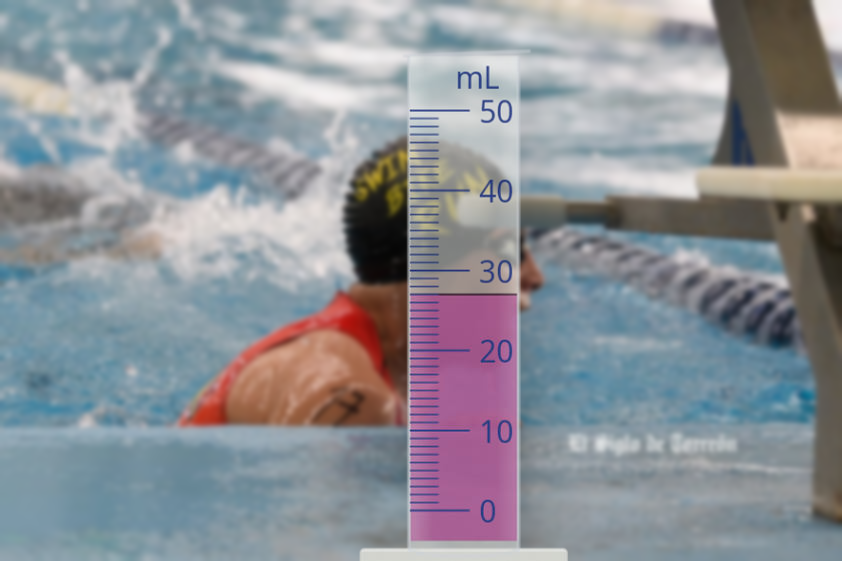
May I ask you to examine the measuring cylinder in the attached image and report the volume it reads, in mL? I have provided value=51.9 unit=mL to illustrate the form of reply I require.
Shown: value=27 unit=mL
